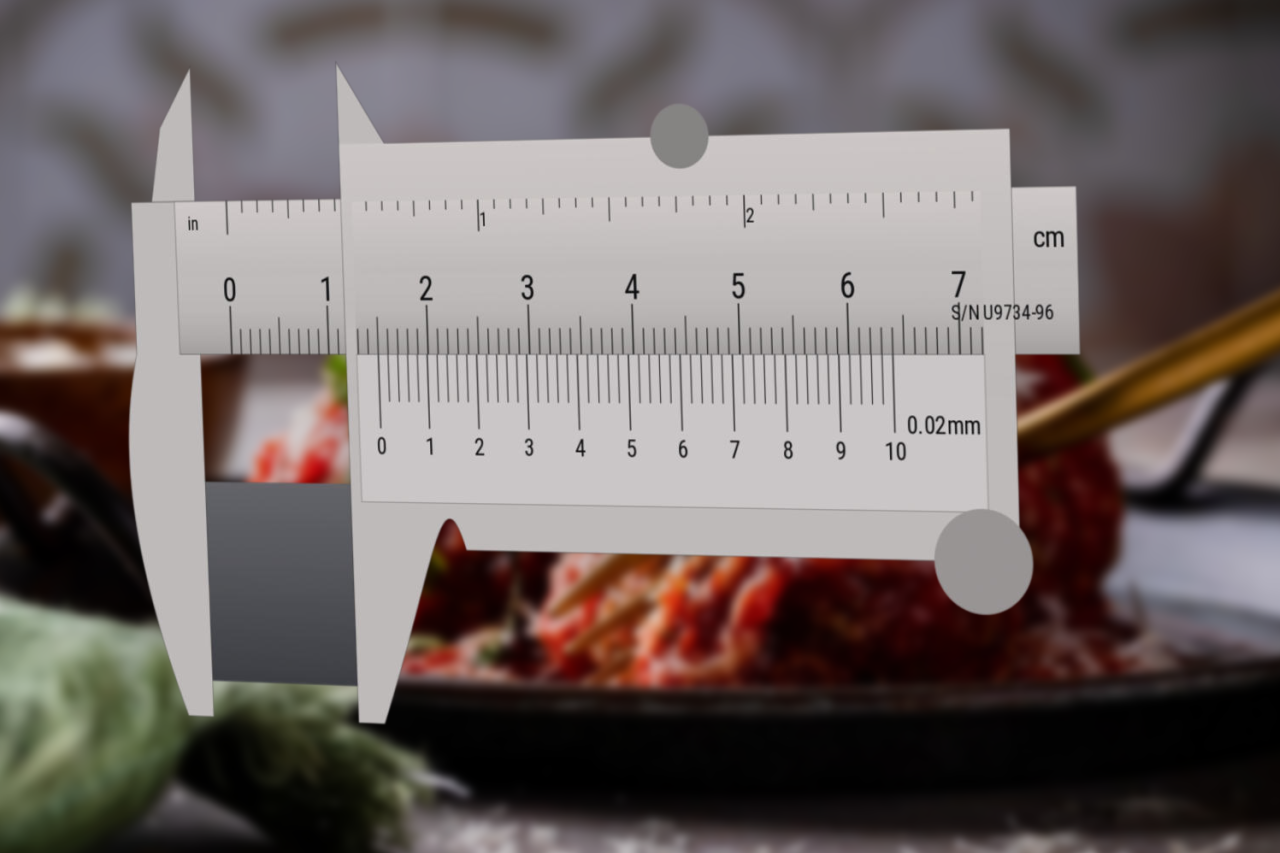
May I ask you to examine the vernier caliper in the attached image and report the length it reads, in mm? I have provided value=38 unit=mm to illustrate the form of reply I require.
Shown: value=15.0 unit=mm
